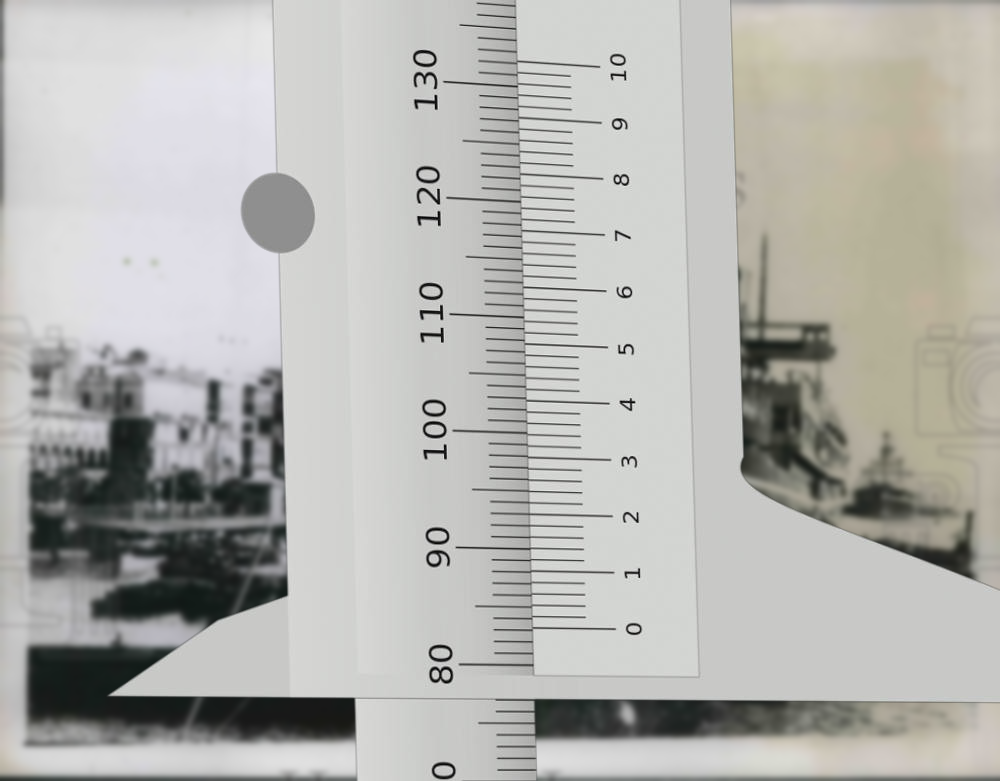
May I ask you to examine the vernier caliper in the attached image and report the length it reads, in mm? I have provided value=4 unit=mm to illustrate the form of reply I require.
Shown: value=83.2 unit=mm
